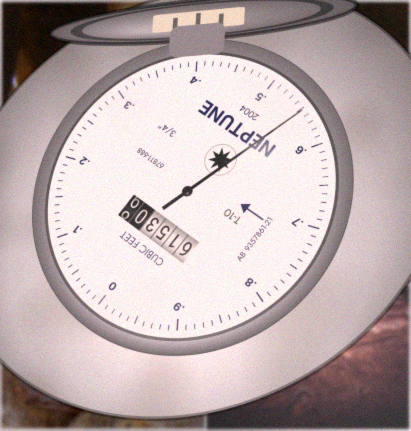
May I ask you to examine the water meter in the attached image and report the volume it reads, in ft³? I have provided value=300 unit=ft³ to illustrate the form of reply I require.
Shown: value=615308.55 unit=ft³
